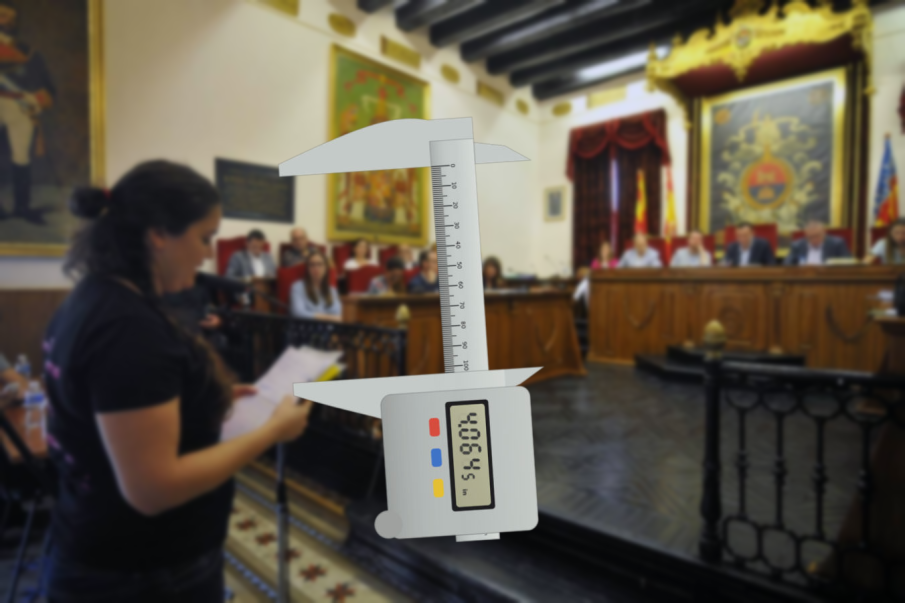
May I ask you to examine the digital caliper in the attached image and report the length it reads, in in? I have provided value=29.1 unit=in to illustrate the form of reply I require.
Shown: value=4.0645 unit=in
